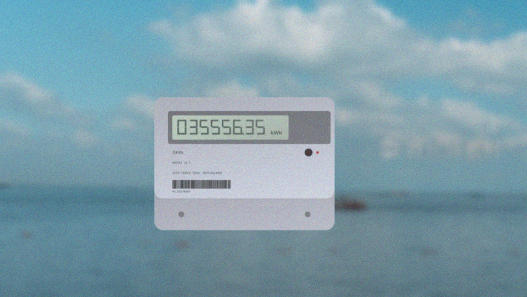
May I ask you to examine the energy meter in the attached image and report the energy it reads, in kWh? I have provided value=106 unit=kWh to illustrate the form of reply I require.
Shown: value=35556.35 unit=kWh
